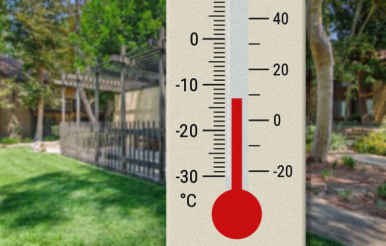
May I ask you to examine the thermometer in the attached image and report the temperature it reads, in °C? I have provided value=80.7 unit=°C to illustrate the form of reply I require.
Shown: value=-13 unit=°C
